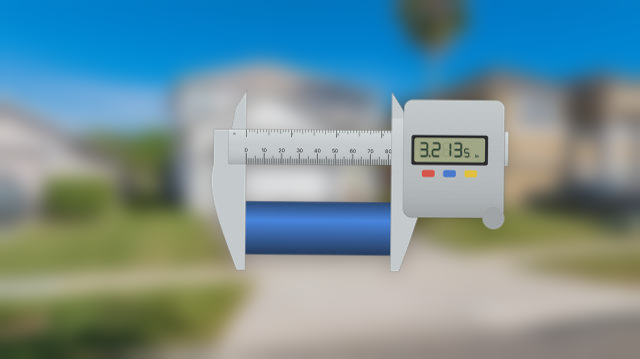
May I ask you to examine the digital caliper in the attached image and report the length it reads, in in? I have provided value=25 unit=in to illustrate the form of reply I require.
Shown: value=3.2135 unit=in
